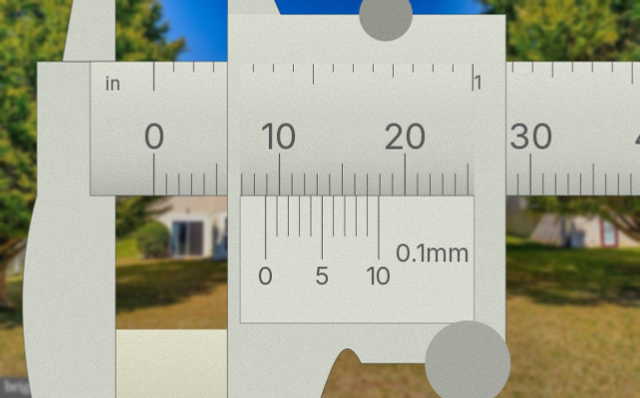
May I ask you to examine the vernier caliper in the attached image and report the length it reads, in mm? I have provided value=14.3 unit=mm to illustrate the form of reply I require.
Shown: value=8.9 unit=mm
